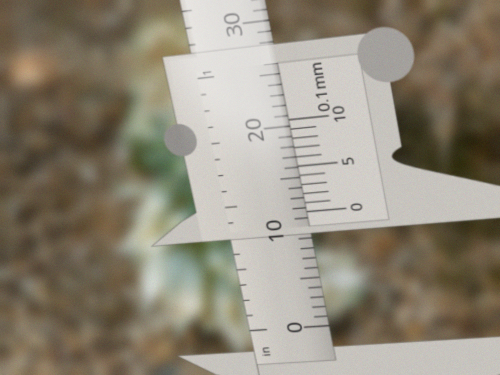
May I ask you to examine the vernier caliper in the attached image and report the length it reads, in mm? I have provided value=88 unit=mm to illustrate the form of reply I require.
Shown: value=11.6 unit=mm
